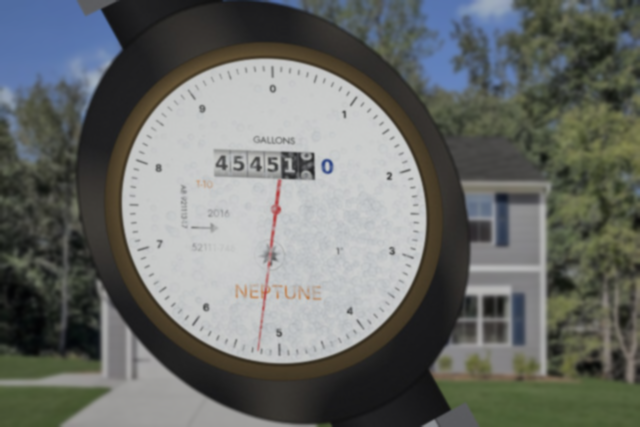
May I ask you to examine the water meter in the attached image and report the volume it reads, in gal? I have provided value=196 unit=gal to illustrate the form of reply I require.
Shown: value=4545185.2 unit=gal
